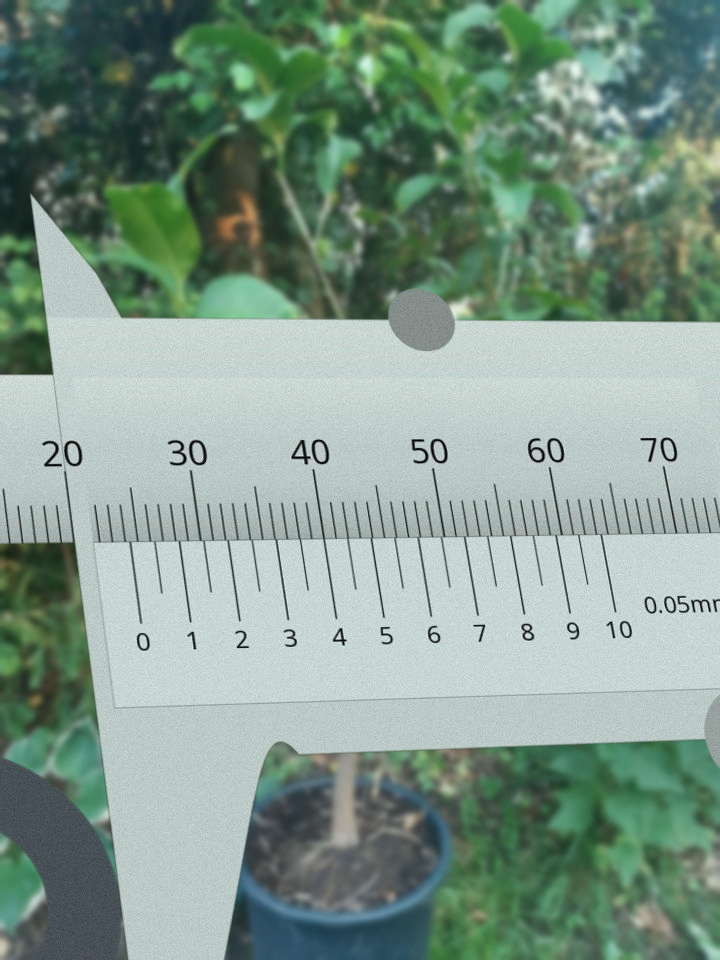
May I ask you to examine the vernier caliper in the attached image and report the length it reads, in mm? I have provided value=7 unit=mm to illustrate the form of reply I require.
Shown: value=24.4 unit=mm
